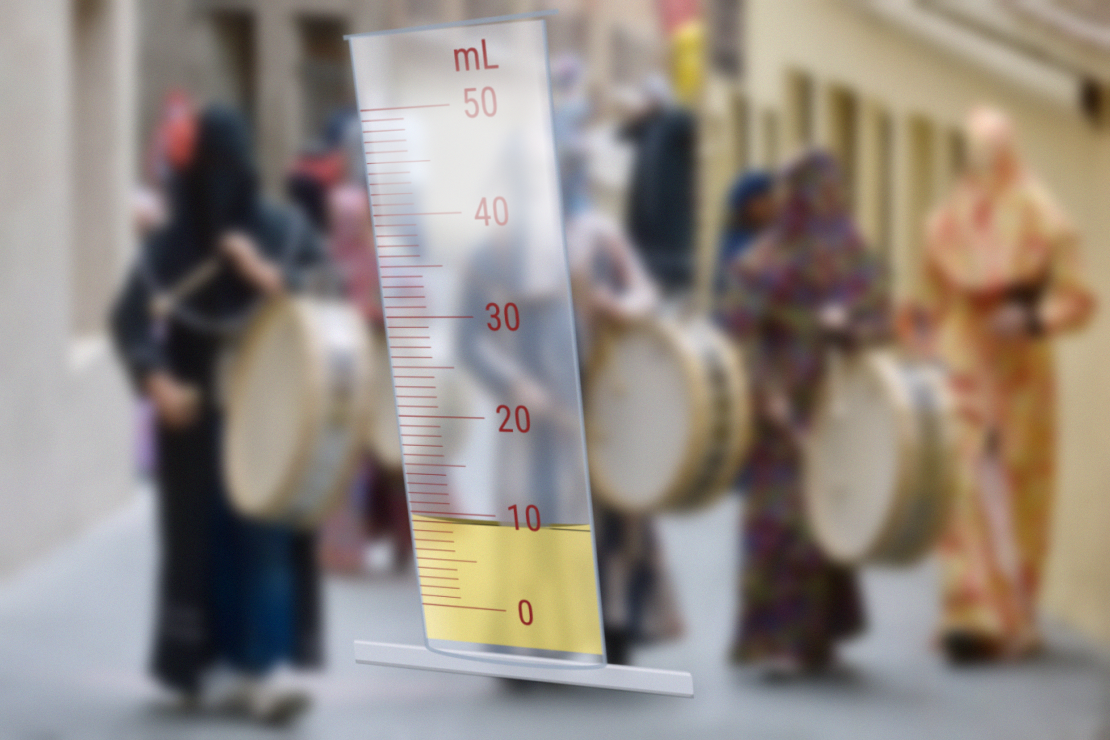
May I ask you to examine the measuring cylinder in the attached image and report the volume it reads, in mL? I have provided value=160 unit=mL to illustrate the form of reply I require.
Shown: value=9 unit=mL
